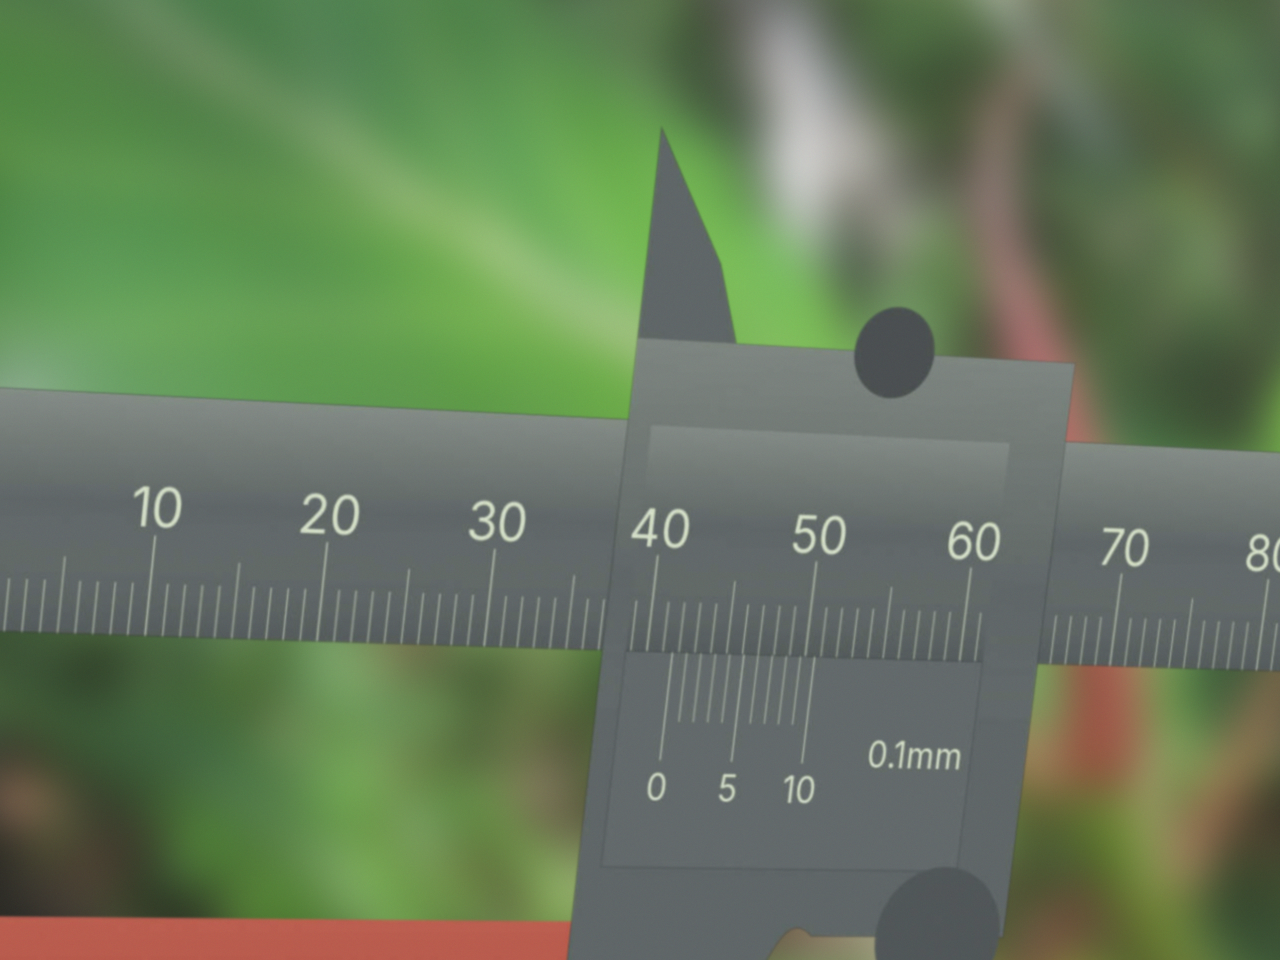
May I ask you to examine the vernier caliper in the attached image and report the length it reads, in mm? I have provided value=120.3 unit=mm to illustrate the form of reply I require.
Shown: value=41.6 unit=mm
